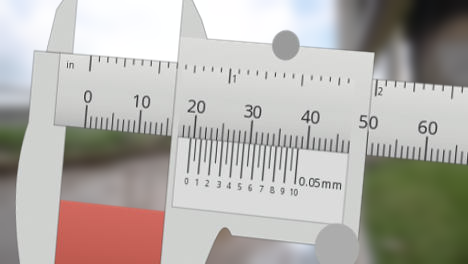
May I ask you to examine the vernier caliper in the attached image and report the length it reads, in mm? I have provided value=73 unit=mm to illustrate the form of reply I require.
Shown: value=19.4 unit=mm
